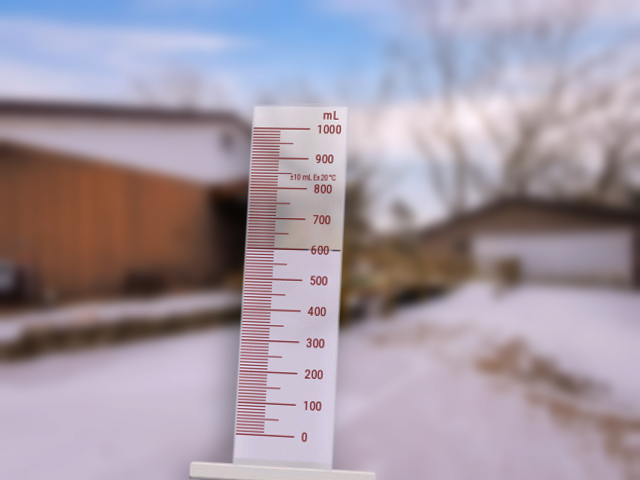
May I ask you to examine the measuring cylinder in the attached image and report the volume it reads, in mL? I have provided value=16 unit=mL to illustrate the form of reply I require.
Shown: value=600 unit=mL
